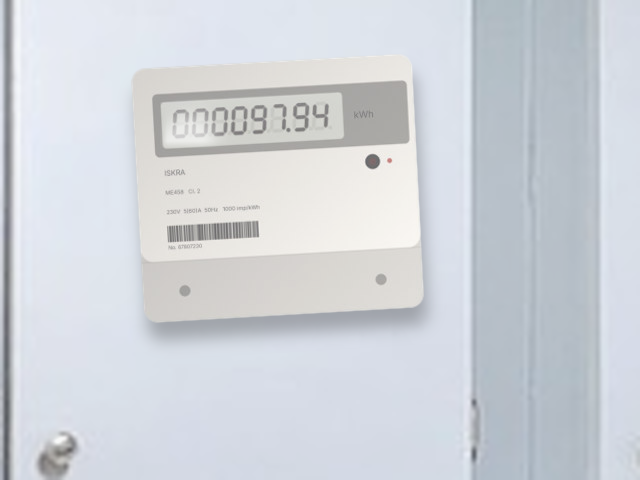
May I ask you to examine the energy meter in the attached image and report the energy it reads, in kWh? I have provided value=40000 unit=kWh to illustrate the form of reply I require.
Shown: value=97.94 unit=kWh
